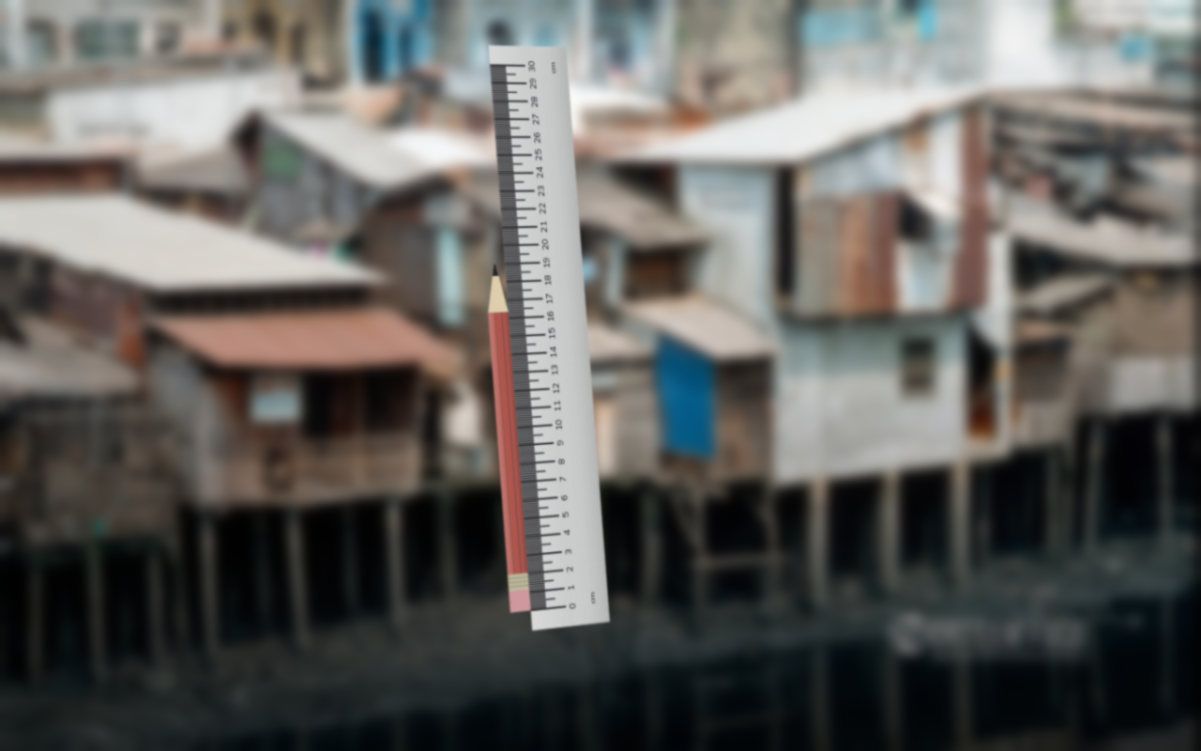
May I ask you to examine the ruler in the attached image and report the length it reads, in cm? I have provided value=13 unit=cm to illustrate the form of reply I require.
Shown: value=19 unit=cm
